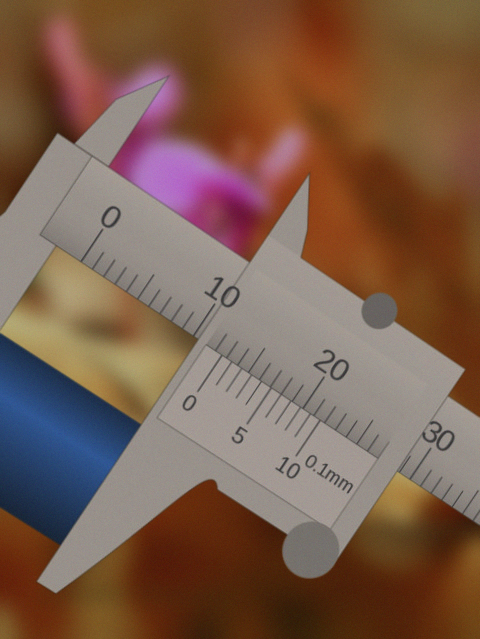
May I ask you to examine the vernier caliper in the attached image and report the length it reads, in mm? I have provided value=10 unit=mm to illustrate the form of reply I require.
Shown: value=12.6 unit=mm
